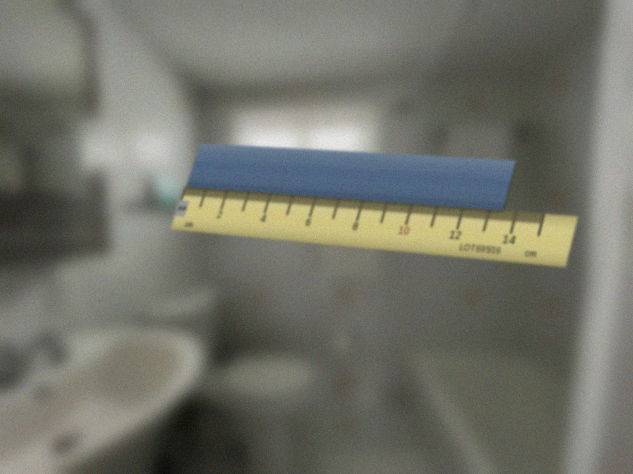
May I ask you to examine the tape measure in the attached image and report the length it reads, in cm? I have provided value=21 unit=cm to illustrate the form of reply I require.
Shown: value=13.5 unit=cm
